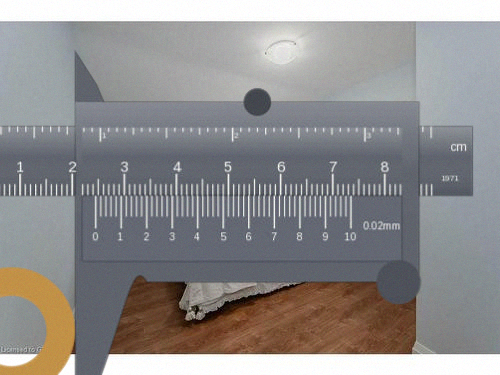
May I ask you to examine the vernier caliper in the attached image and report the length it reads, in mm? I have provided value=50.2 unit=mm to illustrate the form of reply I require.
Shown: value=24.5 unit=mm
